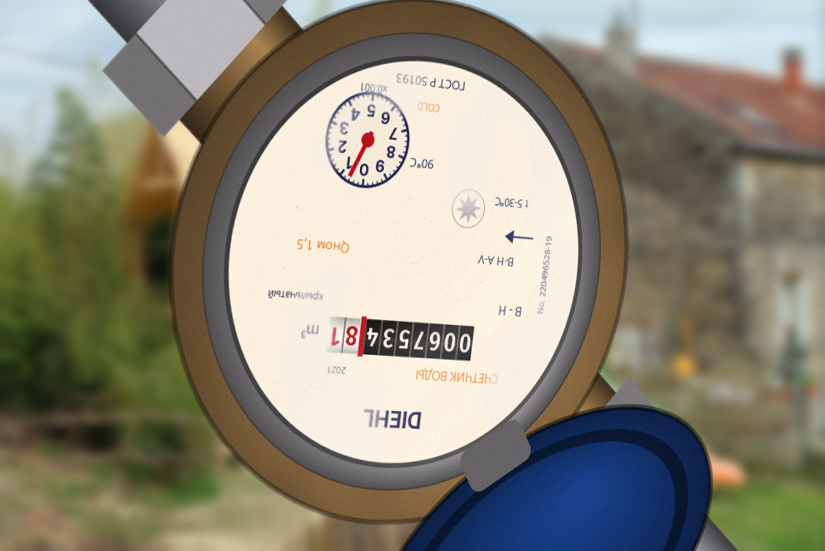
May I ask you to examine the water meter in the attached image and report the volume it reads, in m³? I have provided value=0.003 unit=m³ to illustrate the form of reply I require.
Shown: value=67534.810 unit=m³
